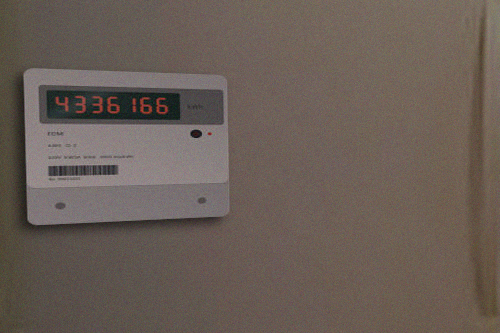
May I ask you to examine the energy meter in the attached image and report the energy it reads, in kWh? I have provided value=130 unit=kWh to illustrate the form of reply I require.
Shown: value=4336166 unit=kWh
